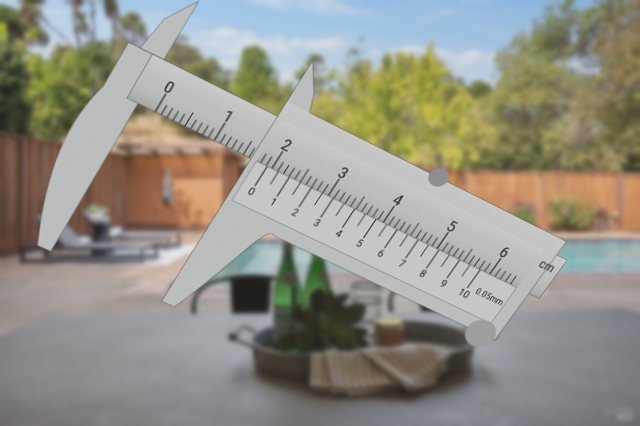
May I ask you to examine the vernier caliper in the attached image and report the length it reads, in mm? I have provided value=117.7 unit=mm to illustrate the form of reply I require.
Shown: value=19.2 unit=mm
